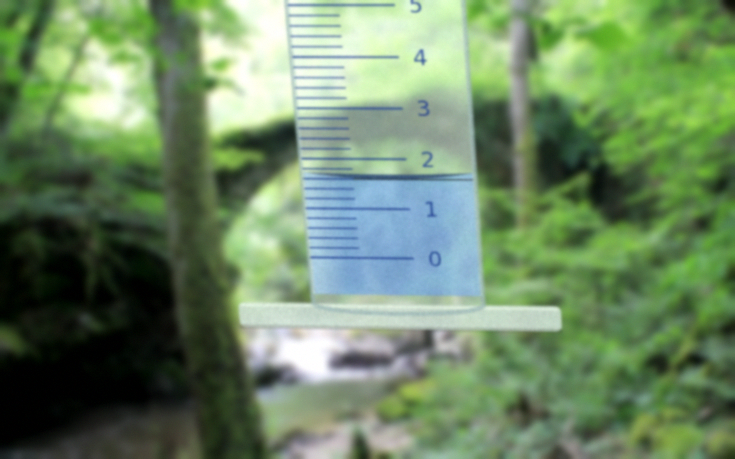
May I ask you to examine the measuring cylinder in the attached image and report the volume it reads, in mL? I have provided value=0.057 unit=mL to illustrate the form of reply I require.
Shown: value=1.6 unit=mL
